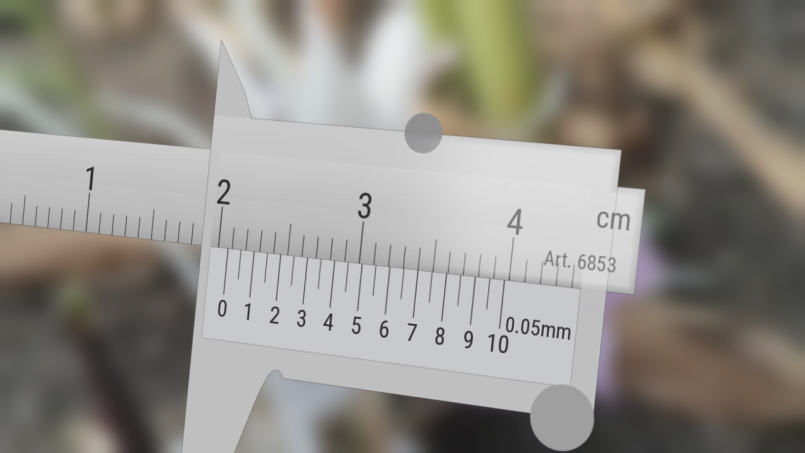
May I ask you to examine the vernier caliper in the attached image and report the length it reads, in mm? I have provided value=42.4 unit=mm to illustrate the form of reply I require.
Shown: value=20.7 unit=mm
